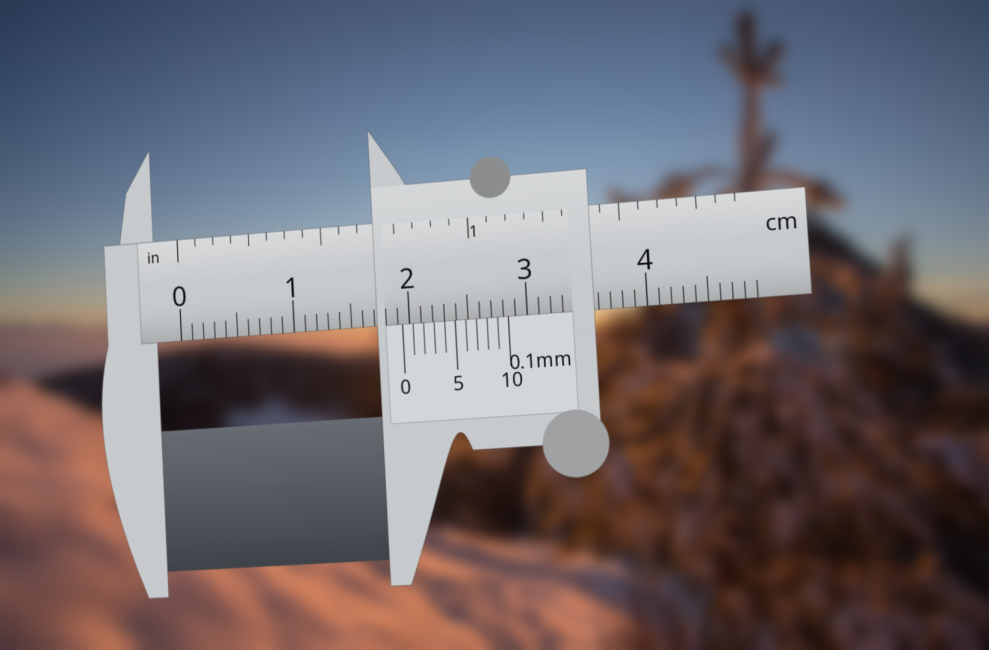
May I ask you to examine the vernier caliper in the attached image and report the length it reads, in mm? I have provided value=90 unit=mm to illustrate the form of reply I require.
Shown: value=19.4 unit=mm
